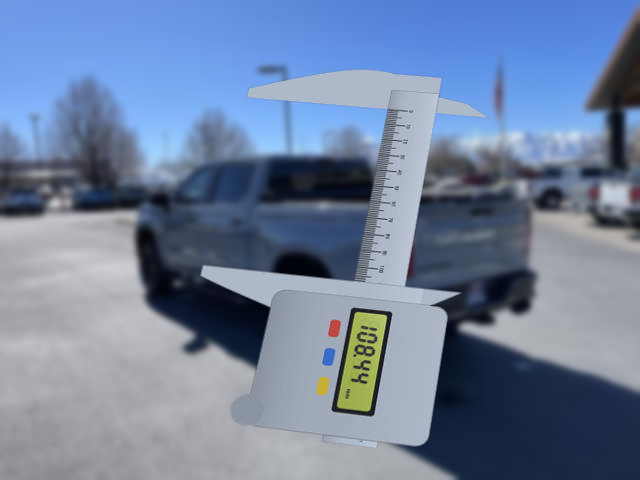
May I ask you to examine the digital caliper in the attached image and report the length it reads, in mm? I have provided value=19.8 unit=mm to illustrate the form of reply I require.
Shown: value=108.44 unit=mm
